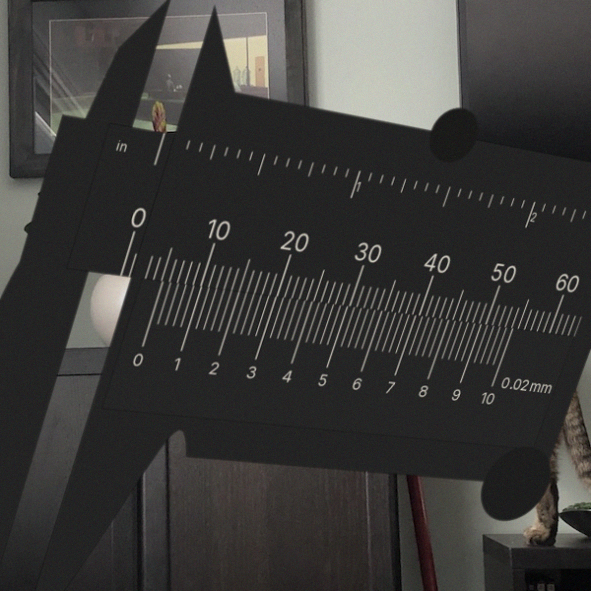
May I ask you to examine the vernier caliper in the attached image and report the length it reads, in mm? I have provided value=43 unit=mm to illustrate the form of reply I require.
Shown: value=5.2 unit=mm
